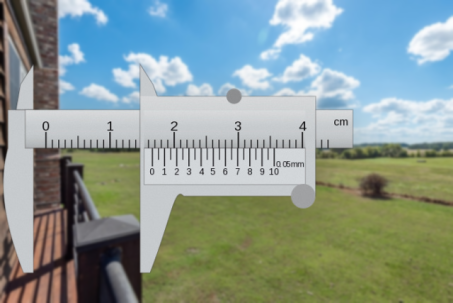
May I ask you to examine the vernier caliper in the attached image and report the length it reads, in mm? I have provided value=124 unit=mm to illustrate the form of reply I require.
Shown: value=16.6 unit=mm
